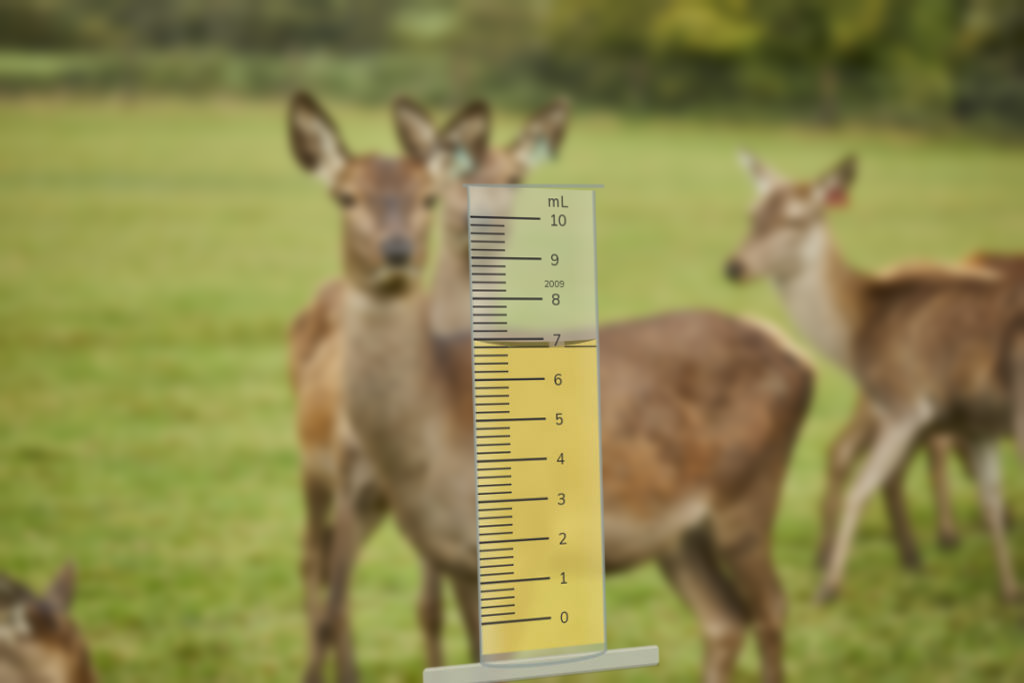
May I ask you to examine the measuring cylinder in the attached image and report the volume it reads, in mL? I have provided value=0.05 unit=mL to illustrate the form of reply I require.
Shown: value=6.8 unit=mL
